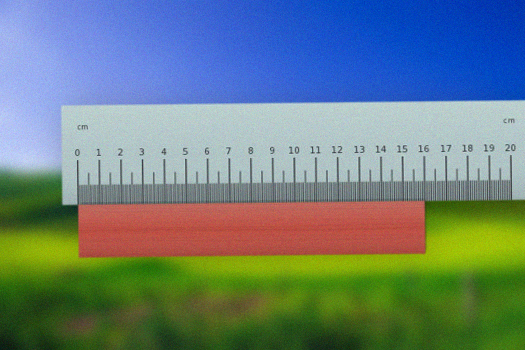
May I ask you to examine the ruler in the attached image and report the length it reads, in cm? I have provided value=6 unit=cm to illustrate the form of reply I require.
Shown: value=16 unit=cm
